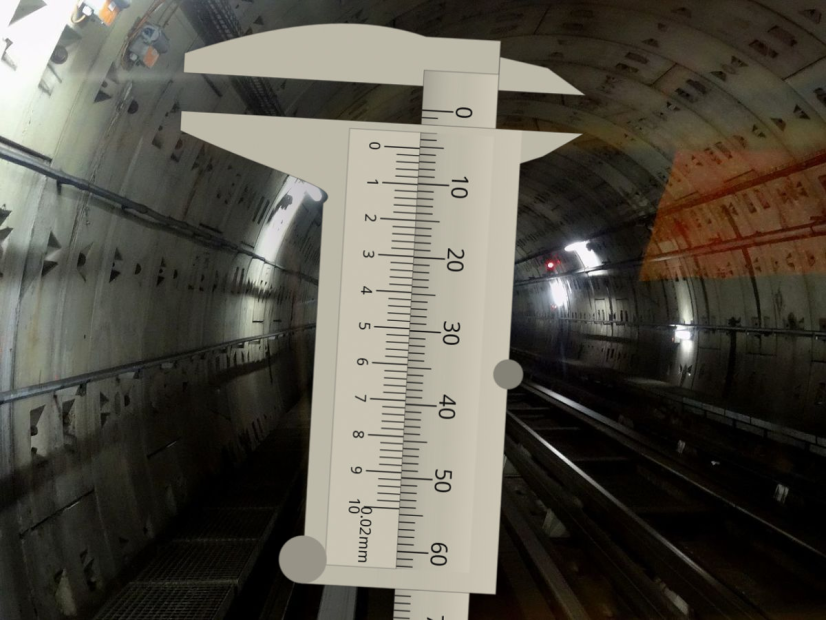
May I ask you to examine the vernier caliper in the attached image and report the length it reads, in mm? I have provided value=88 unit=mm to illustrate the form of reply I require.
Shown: value=5.2 unit=mm
